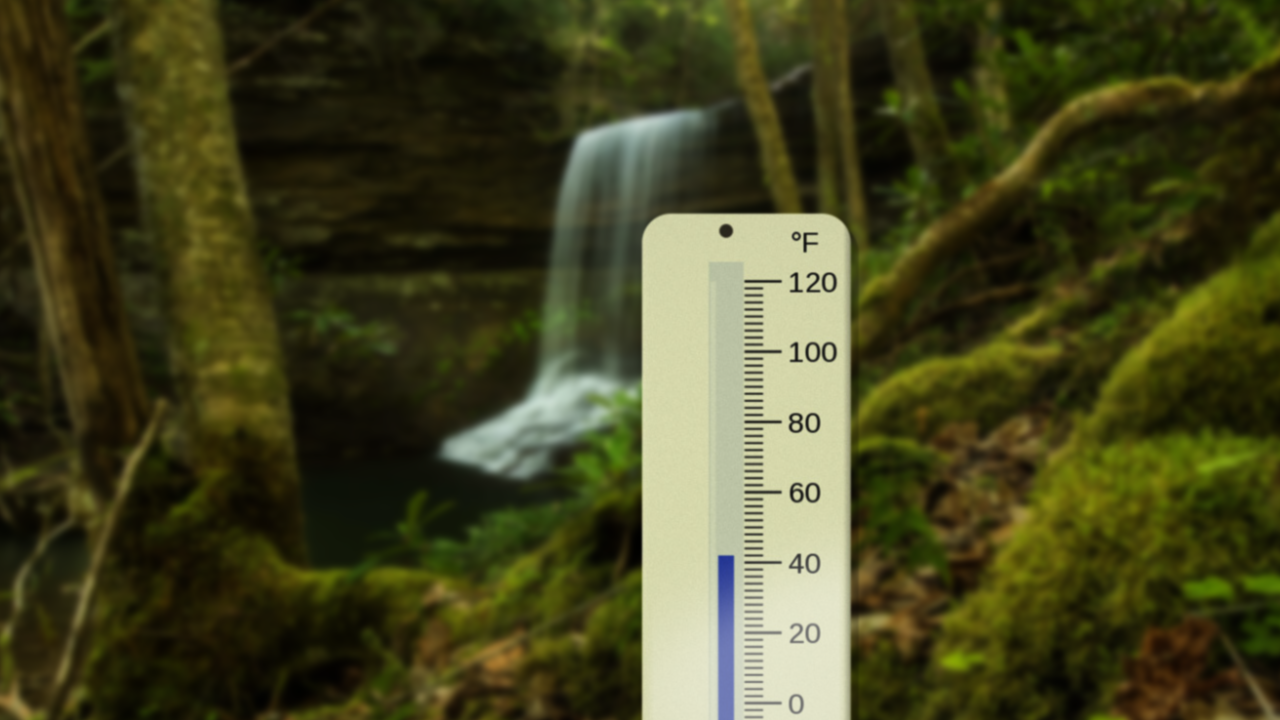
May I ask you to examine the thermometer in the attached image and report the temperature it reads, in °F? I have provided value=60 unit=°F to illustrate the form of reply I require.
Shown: value=42 unit=°F
